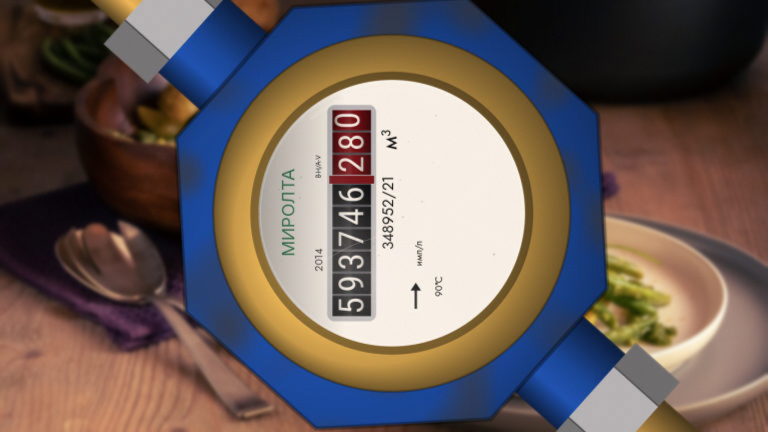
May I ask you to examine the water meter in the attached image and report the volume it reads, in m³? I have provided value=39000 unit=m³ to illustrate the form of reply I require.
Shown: value=593746.280 unit=m³
